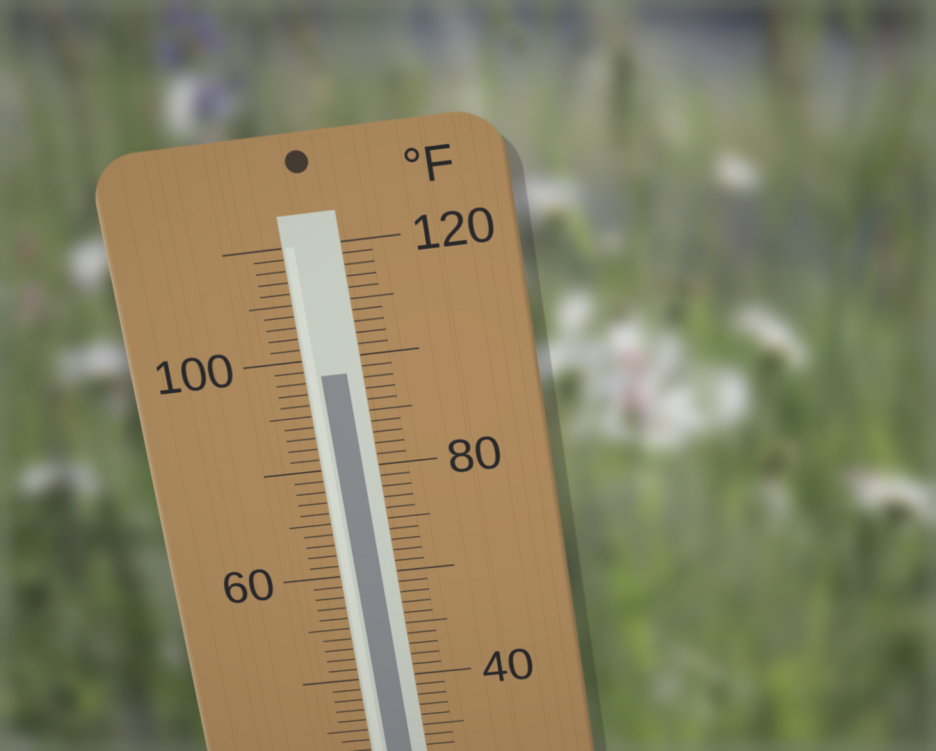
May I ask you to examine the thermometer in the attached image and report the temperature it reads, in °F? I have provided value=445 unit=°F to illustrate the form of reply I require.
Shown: value=97 unit=°F
